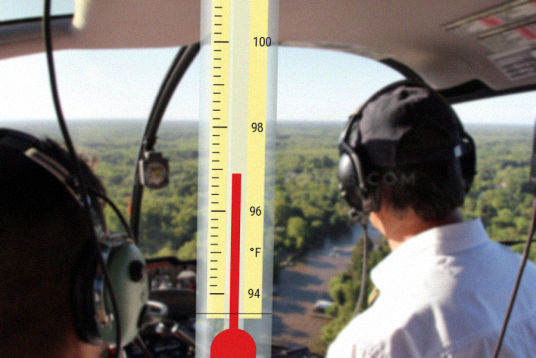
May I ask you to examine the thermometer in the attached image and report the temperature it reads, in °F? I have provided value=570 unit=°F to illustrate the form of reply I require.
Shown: value=96.9 unit=°F
